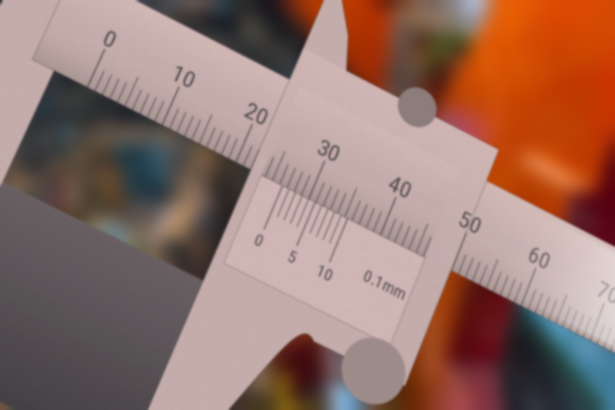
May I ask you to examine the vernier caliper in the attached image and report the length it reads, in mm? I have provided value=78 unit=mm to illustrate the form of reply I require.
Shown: value=26.4 unit=mm
